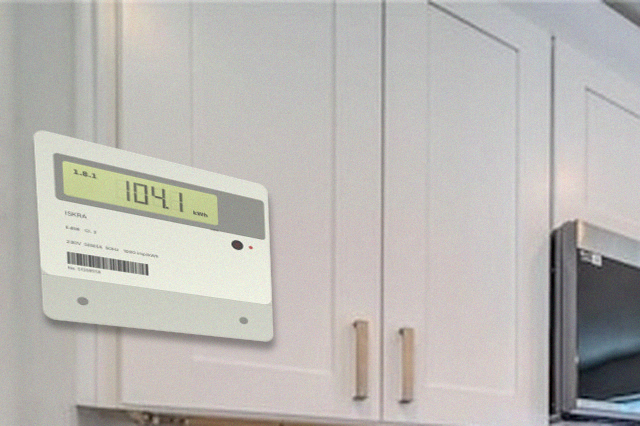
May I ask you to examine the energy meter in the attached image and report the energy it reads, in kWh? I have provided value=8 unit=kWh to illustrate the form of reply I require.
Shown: value=104.1 unit=kWh
